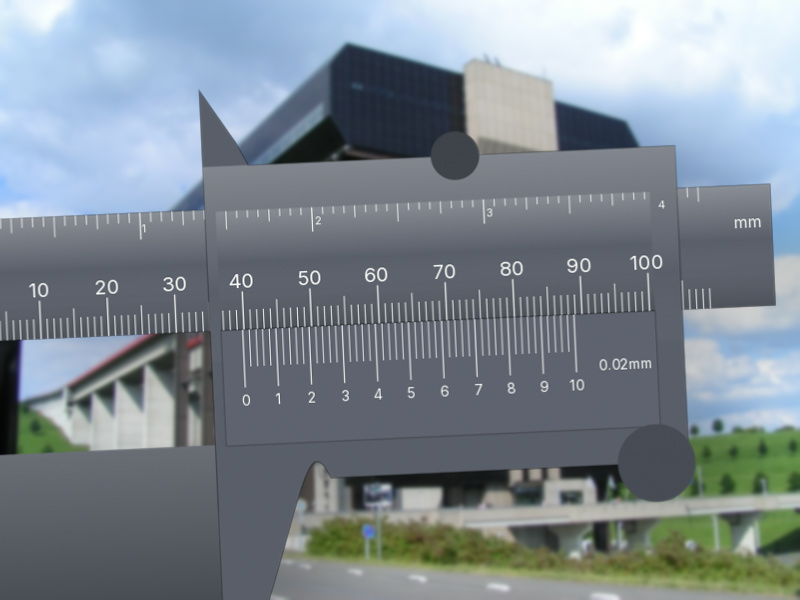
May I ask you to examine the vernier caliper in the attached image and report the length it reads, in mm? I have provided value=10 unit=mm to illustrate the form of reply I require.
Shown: value=39.8 unit=mm
